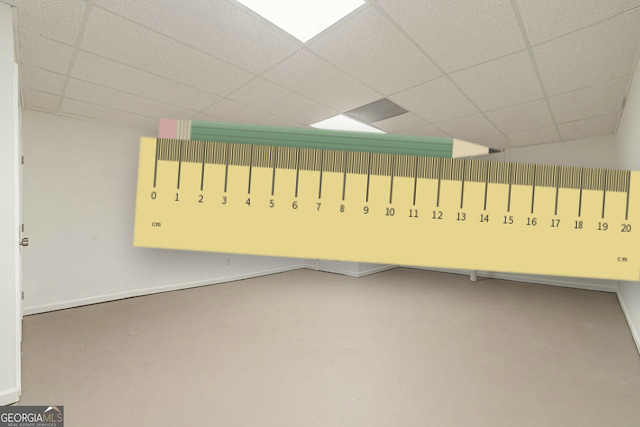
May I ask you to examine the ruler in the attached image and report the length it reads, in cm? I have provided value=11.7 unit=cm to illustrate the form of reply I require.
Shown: value=14.5 unit=cm
